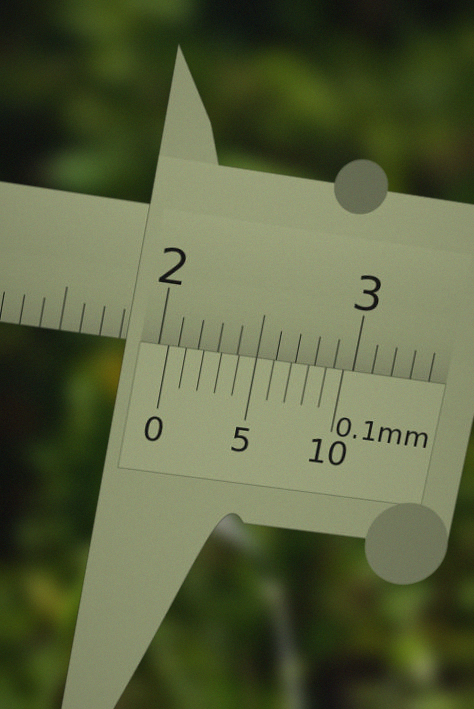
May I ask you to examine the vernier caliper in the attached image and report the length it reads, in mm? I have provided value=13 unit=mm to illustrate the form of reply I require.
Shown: value=20.5 unit=mm
